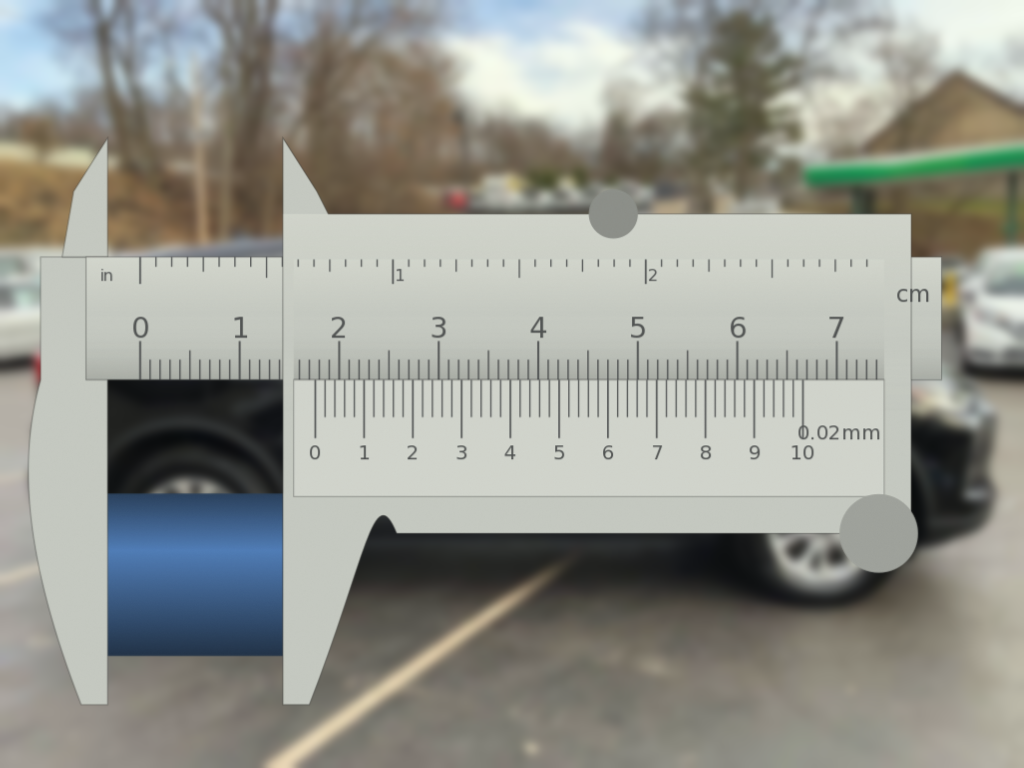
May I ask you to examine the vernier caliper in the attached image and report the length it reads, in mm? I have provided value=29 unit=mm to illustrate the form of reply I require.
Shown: value=17.6 unit=mm
